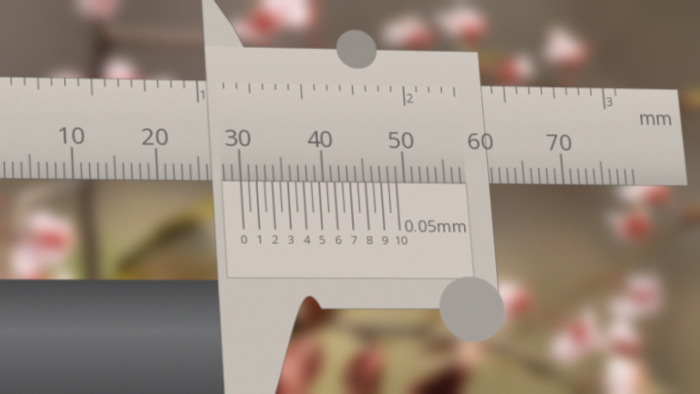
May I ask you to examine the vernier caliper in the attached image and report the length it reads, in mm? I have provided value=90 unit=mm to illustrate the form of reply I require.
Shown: value=30.0 unit=mm
